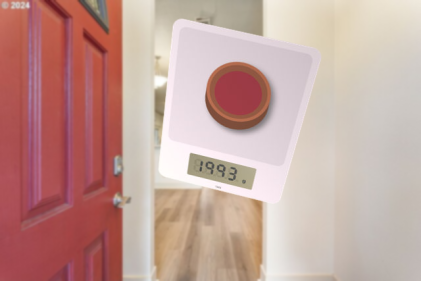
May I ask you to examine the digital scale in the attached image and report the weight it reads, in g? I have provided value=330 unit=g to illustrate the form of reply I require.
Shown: value=1993 unit=g
